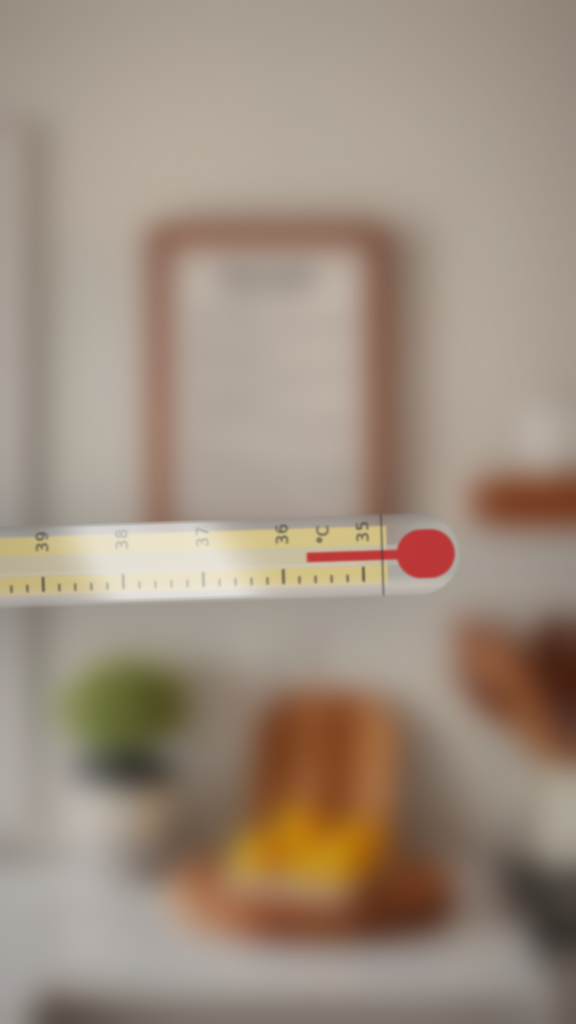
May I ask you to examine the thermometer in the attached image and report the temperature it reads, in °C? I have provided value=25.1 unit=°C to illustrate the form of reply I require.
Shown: value=35.7 unit=°C
